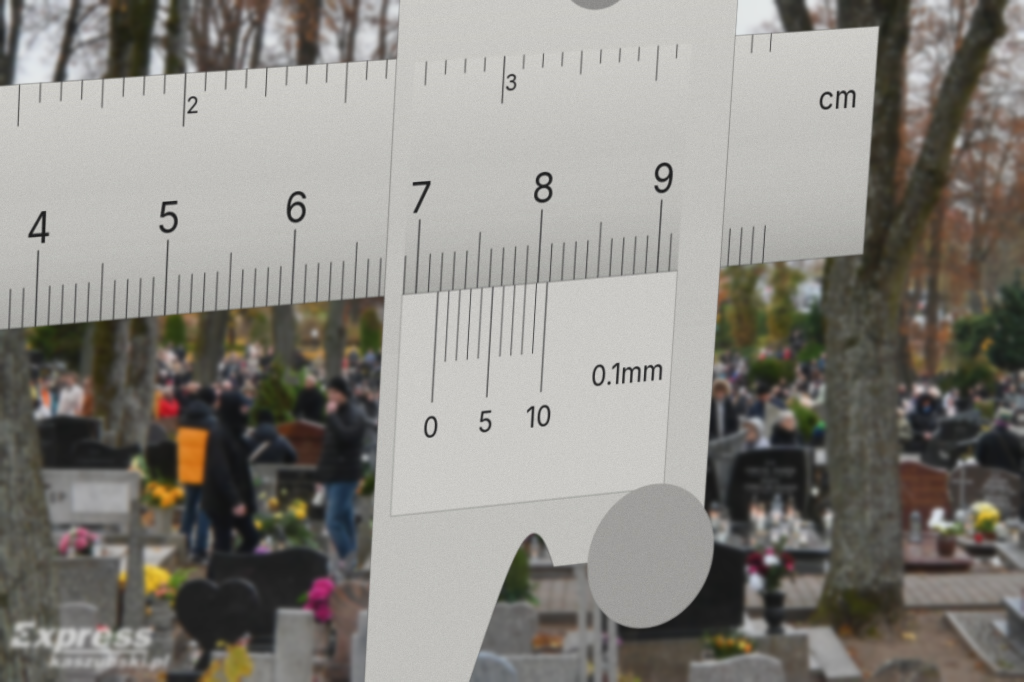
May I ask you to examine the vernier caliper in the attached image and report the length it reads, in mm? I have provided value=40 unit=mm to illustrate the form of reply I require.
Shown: value=71.8 unit=mm
